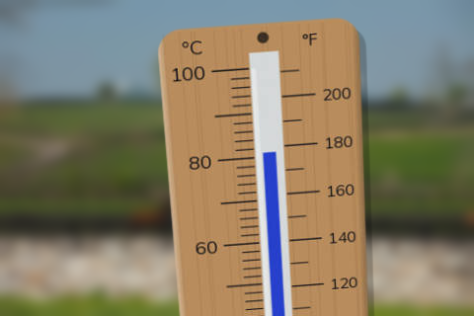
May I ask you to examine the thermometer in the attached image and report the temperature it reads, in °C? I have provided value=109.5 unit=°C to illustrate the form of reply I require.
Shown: value=81 unit=°C
